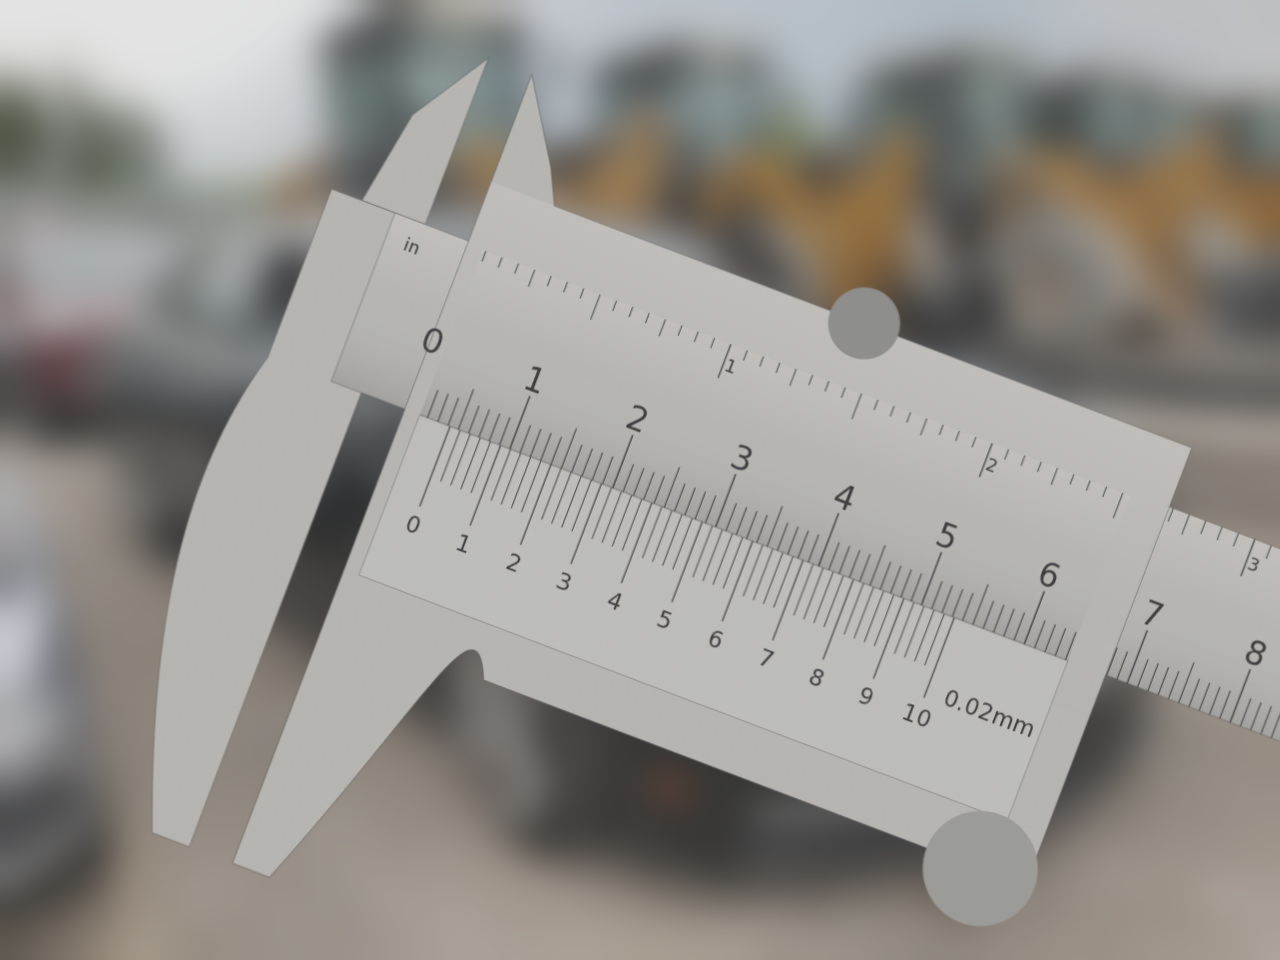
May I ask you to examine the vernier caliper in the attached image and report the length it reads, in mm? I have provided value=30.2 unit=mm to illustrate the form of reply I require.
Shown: value=4.2 unit=mm
